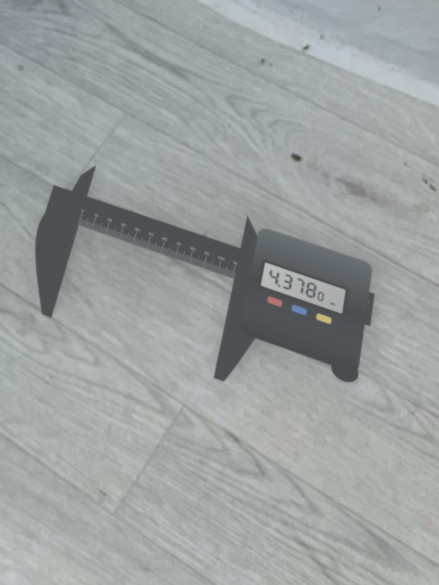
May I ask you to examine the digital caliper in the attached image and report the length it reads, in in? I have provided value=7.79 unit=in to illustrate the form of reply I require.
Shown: value=4.3780 unit=in
